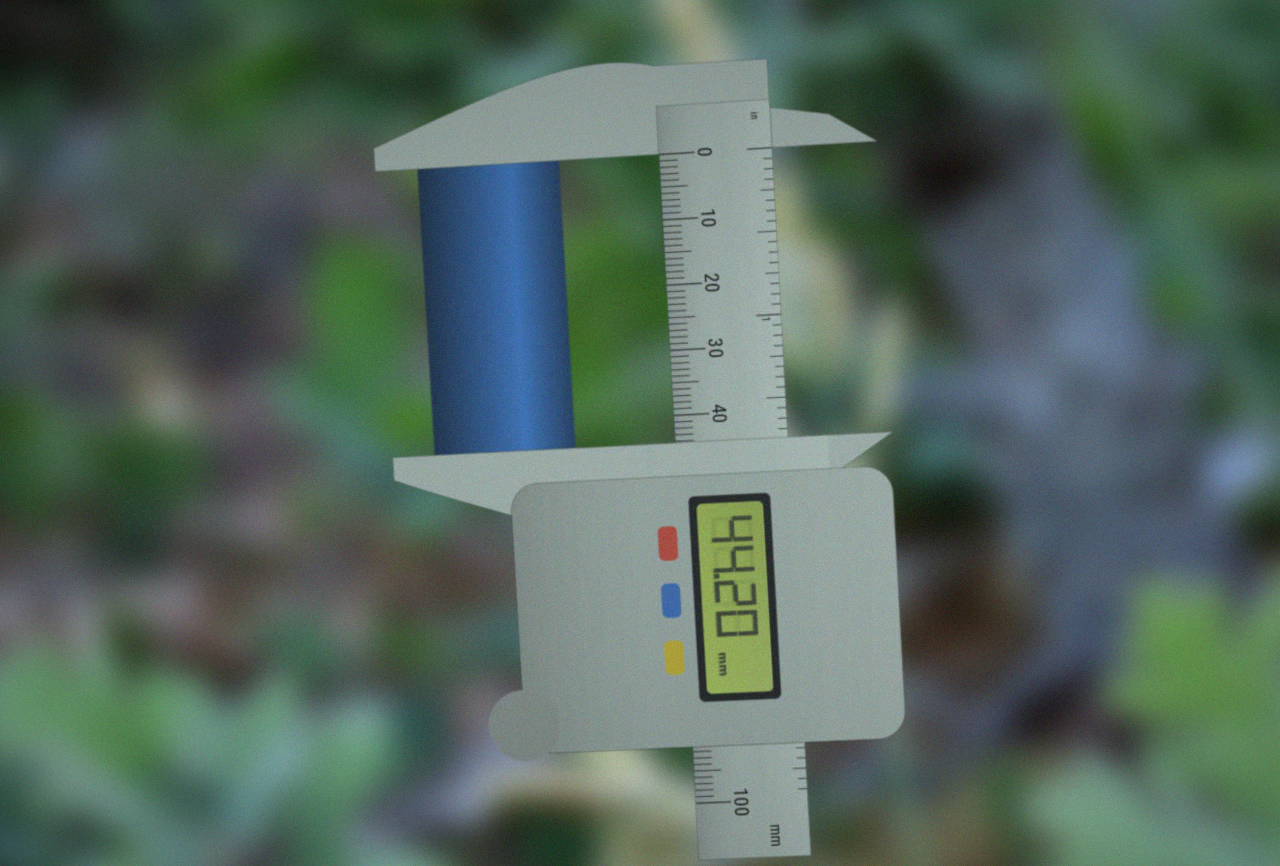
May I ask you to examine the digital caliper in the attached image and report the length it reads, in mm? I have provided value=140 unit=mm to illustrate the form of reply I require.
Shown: value=44.20 unit=mm
